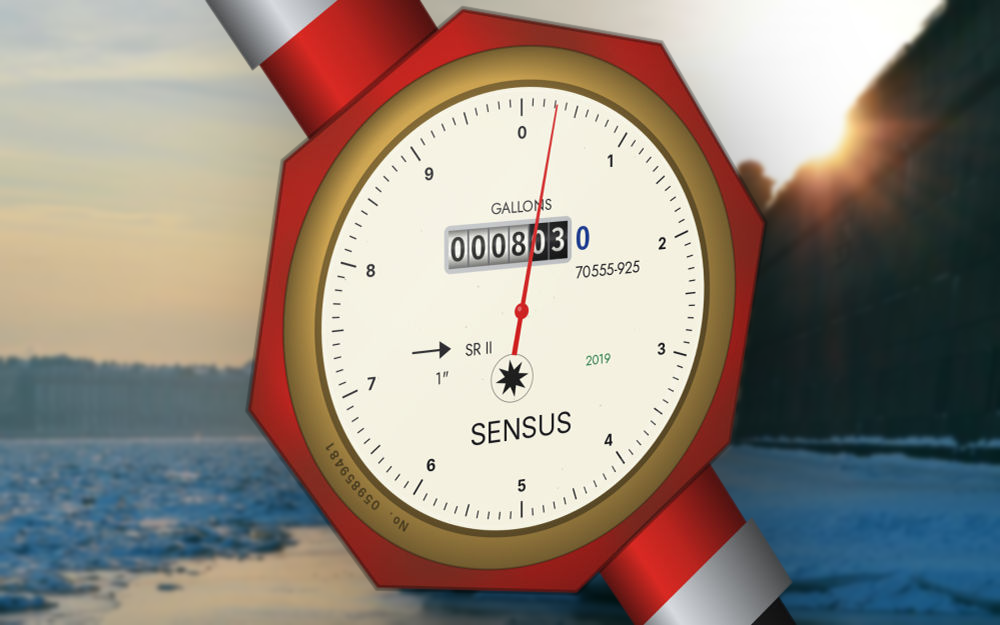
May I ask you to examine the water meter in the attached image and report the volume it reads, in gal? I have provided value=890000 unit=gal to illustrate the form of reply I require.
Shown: value=8030.3 unit=gal
